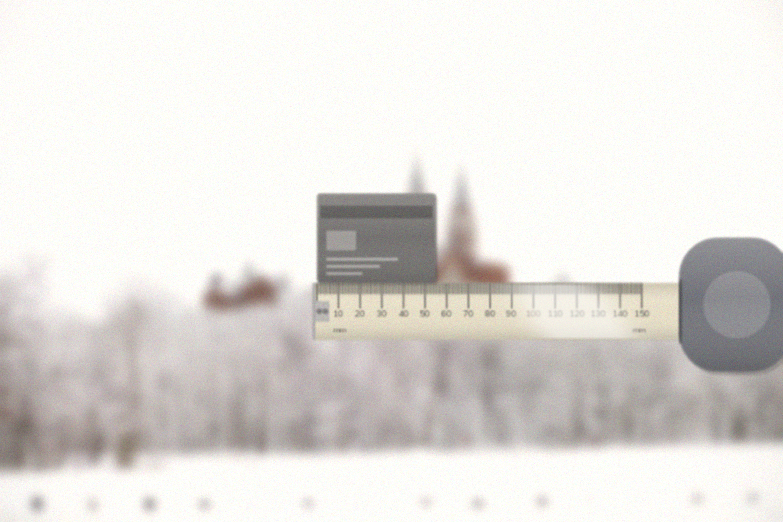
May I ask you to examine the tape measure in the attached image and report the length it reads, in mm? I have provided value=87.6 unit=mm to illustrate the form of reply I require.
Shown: value=55 unit=mm
